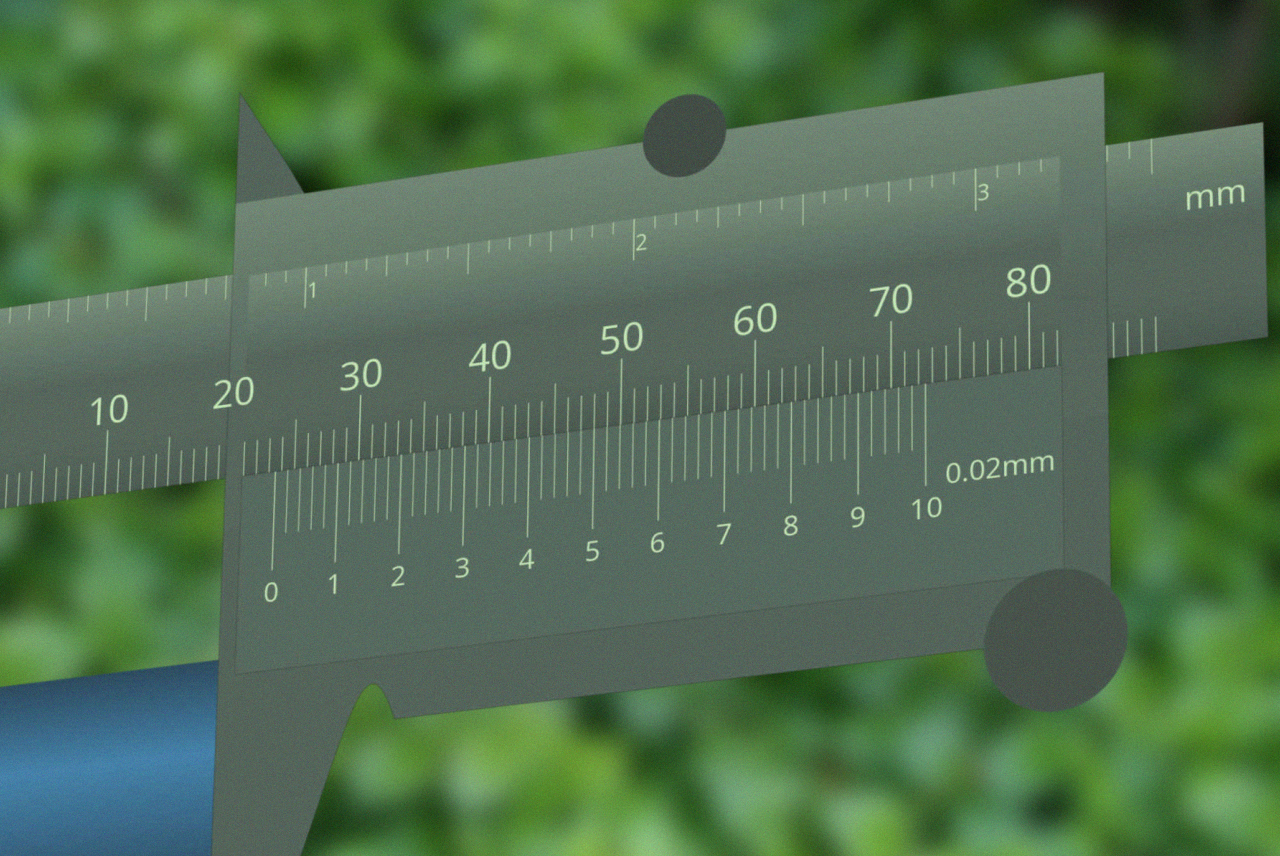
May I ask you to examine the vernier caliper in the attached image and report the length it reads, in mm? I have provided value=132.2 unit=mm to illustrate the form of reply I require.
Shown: value=23.5 unit=mm
